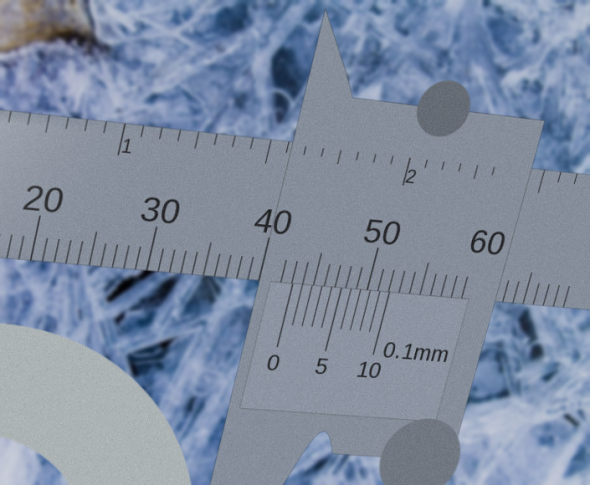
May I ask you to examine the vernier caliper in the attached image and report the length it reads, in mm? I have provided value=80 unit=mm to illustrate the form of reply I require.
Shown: value=43.1 unit=mm
